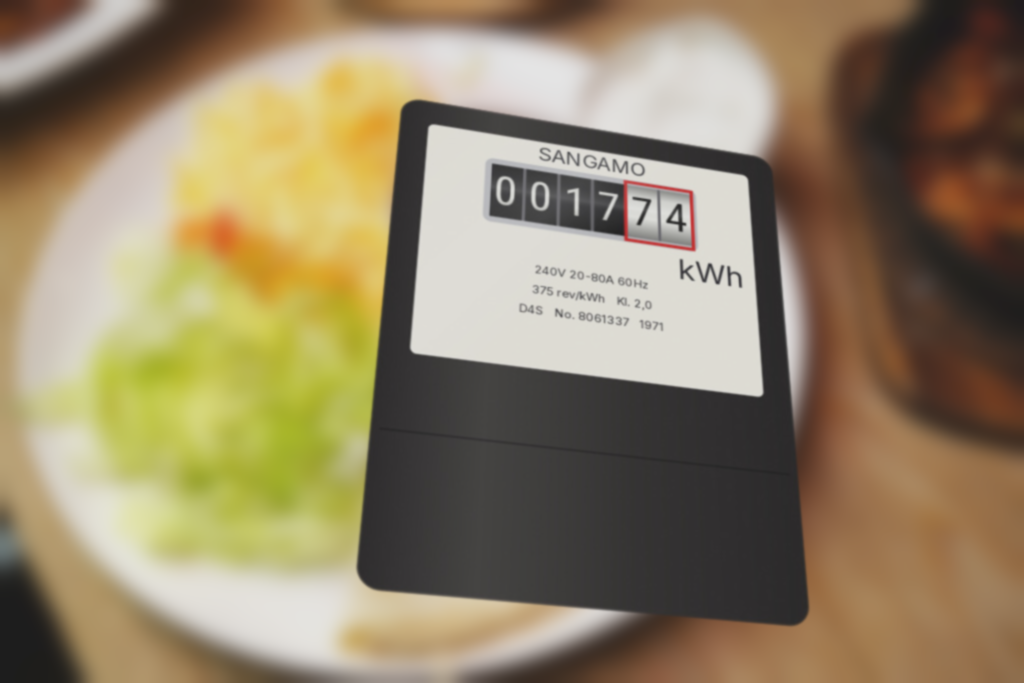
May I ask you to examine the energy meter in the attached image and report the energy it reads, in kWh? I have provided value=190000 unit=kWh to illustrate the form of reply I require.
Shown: value=17.74 unit=kWh
